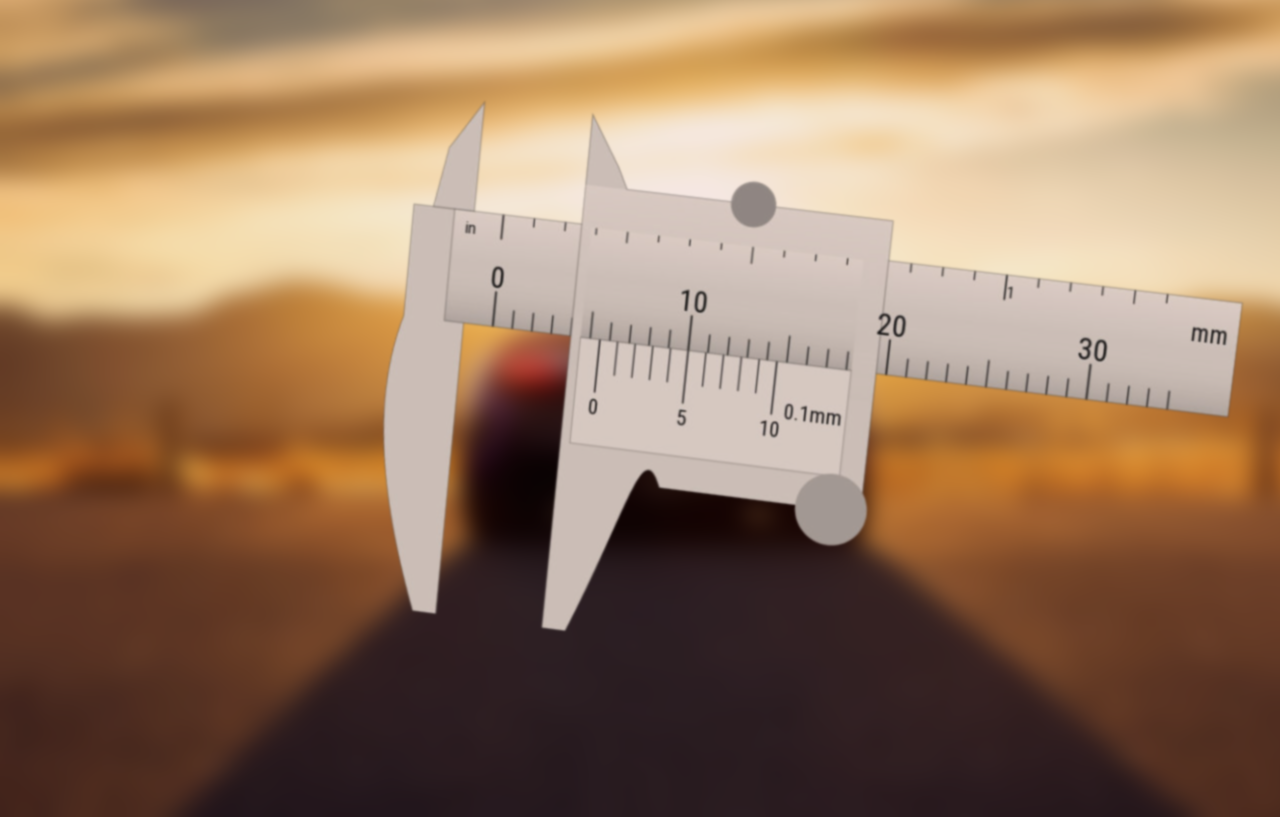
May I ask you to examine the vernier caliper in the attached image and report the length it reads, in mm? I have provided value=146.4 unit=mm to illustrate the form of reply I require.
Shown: value=5.5 unit=mm
